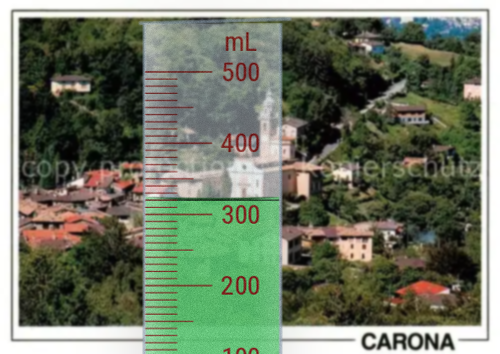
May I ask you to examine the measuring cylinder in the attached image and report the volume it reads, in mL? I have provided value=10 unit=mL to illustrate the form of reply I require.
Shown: value=320 unit=mL
